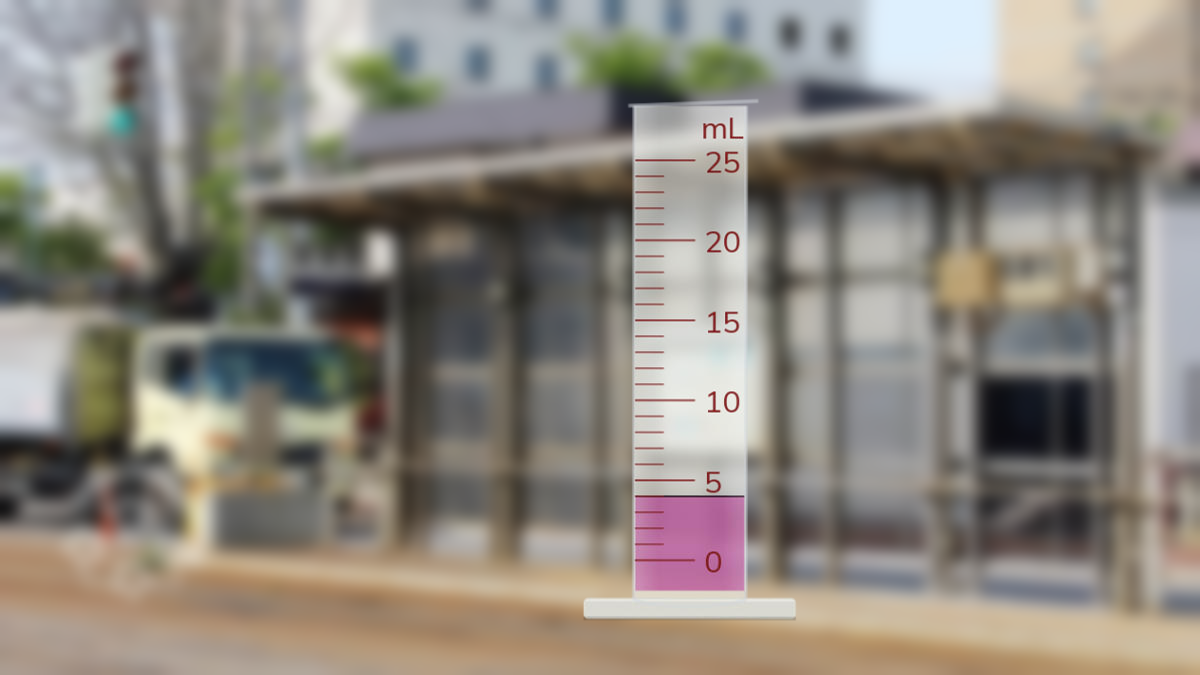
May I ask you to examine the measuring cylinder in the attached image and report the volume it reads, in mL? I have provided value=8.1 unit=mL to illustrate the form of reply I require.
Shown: value=4 unit=mL
